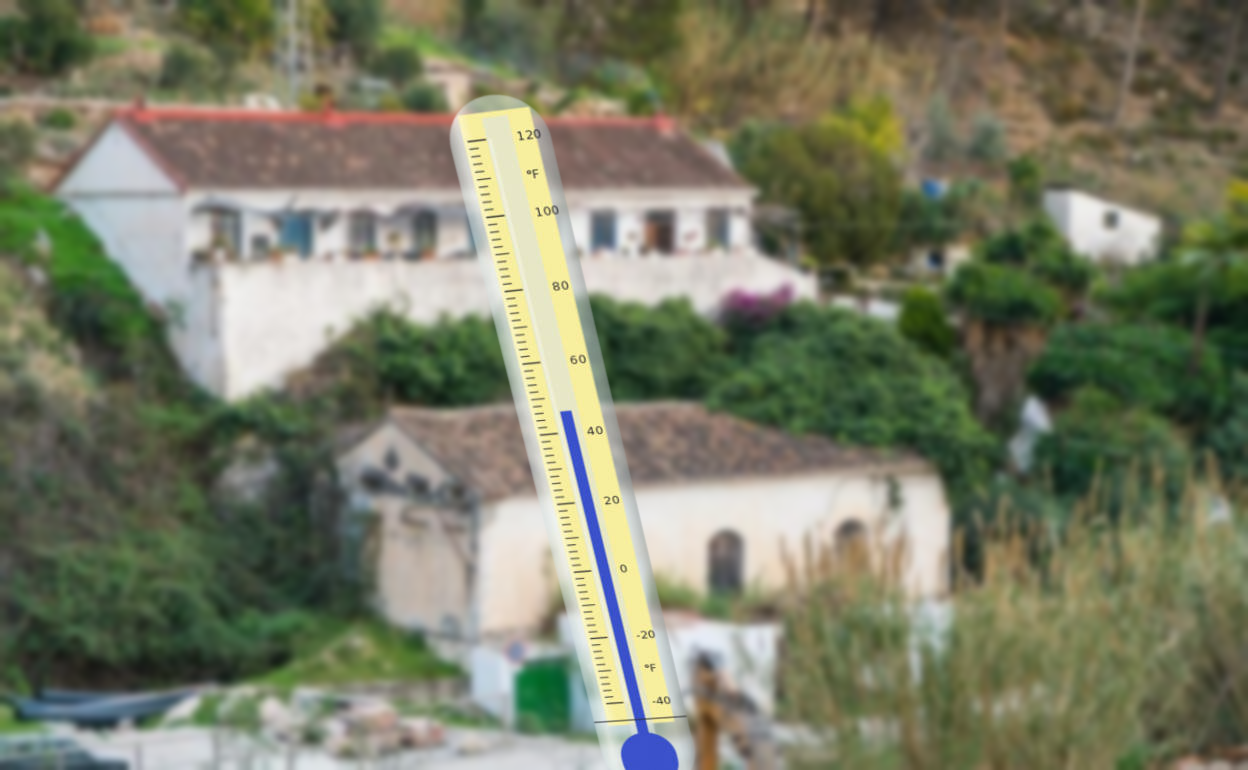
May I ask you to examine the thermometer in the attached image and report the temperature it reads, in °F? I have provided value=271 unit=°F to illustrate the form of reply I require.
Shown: value=46 unit=°F
